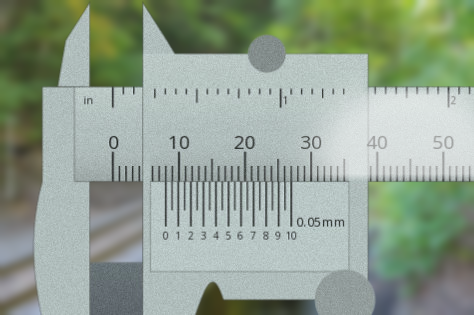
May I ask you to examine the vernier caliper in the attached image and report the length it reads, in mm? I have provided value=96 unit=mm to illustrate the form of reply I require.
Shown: value=8.0 unit=mm
